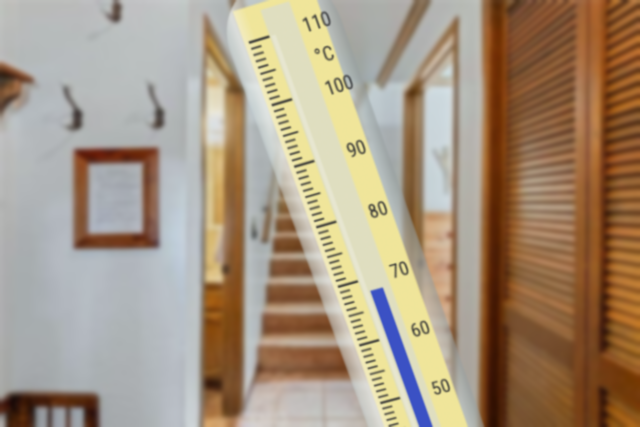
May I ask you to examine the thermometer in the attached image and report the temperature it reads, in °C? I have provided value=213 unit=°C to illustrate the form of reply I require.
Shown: value=68 unit=°C
